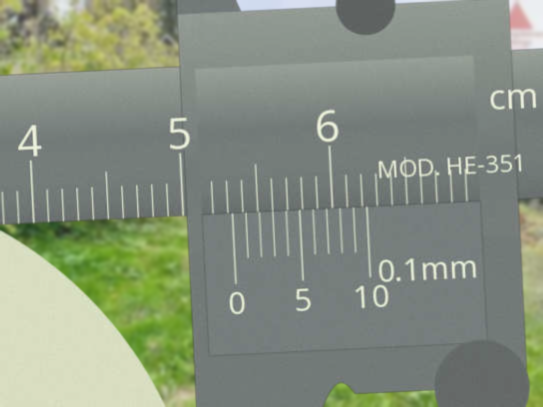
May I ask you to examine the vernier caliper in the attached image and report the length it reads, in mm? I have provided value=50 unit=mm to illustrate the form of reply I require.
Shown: value=53.3 unit=mm
